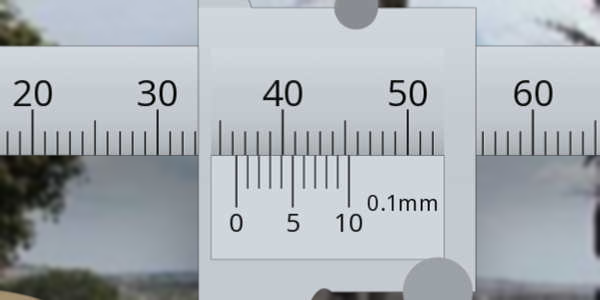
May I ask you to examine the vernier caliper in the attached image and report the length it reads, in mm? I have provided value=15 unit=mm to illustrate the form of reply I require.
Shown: value=36.3 unit=mm
